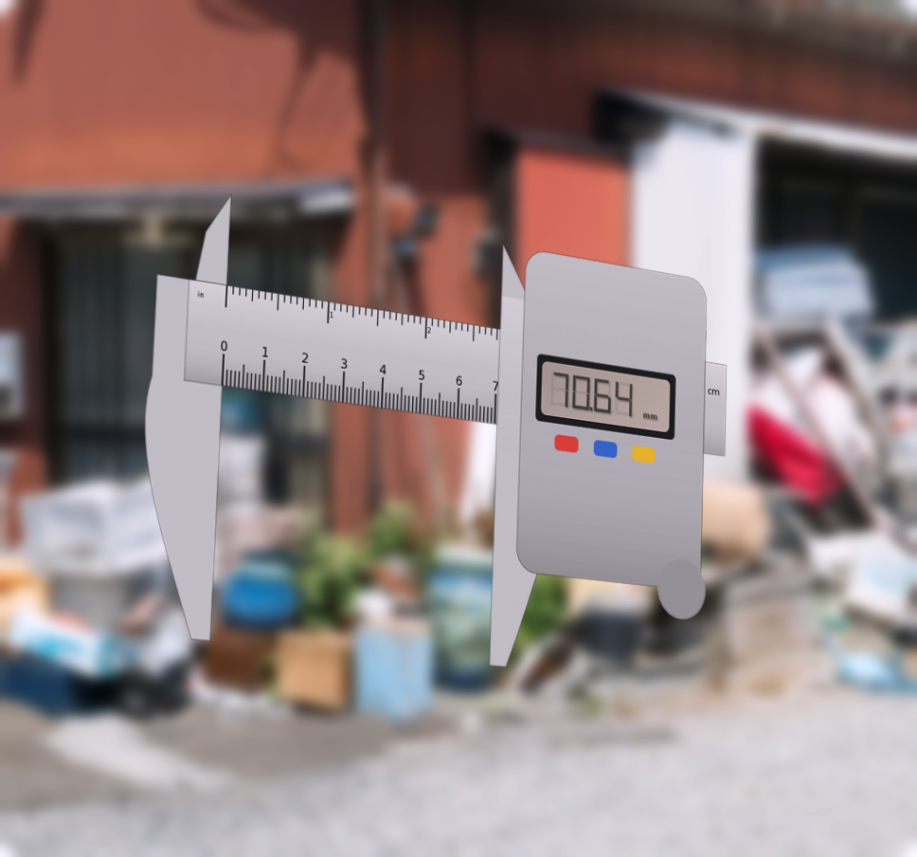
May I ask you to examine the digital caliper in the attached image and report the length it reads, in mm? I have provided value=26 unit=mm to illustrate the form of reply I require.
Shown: value=70.64 unit=mm
